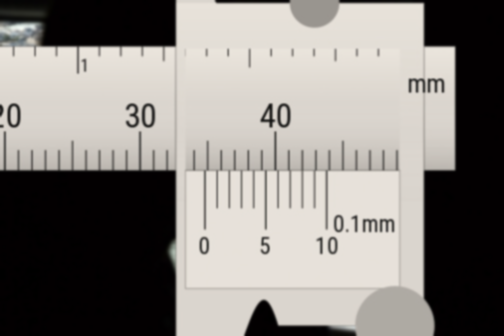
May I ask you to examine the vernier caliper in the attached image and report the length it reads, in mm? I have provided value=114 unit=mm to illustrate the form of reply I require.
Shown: value=34.8 unit=mm
